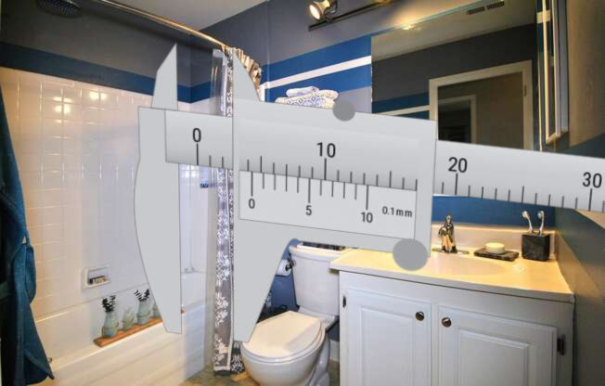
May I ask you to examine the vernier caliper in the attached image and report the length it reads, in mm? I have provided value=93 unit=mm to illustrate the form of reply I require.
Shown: value=4.3 unit=mm
